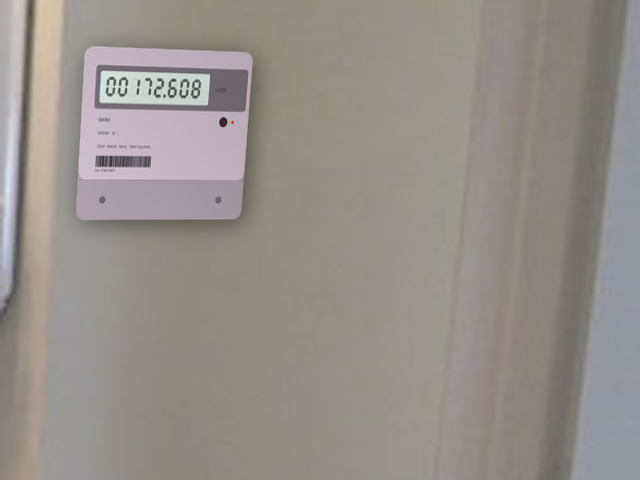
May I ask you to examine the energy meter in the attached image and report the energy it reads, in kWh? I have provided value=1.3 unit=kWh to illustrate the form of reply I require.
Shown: value=172.608 unit=kWh
